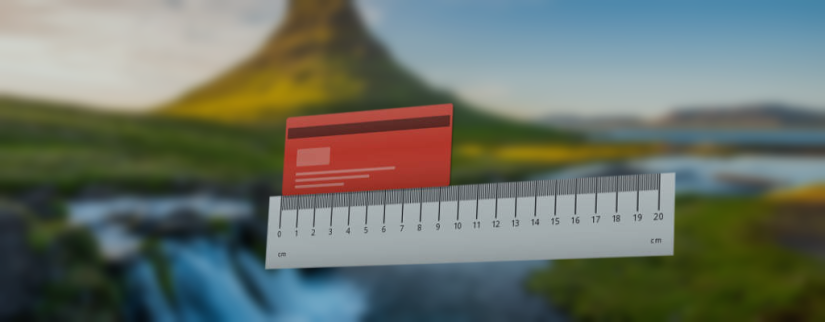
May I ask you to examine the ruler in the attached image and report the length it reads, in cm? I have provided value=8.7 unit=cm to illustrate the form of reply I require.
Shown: value=9.5 unit=cm
